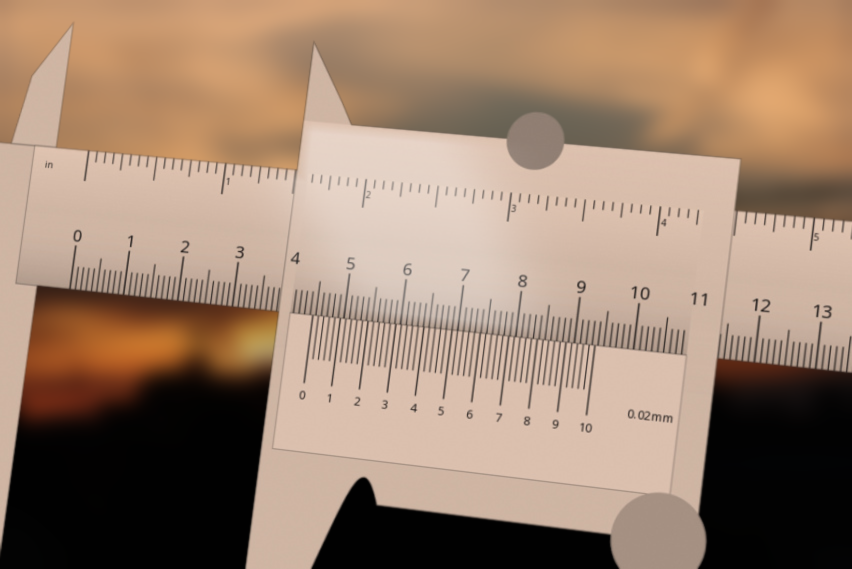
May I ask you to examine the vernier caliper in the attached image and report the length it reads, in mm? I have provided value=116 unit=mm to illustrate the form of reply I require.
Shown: value=44.5 unit=mm
